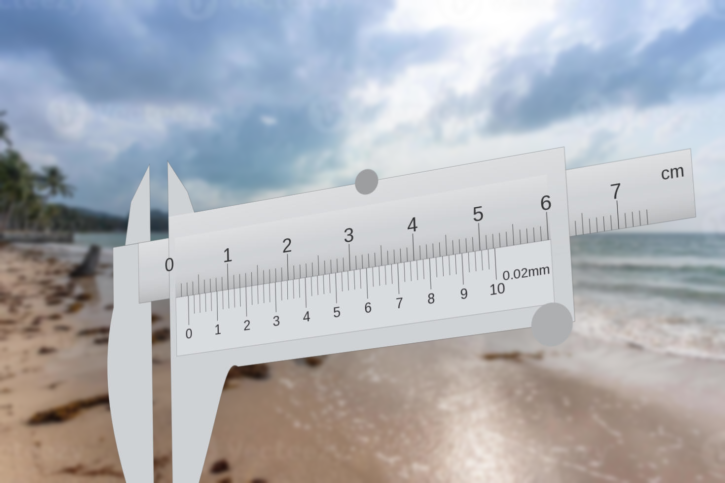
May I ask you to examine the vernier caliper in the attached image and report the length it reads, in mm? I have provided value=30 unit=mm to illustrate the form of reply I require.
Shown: value=3.2 unit=mm
